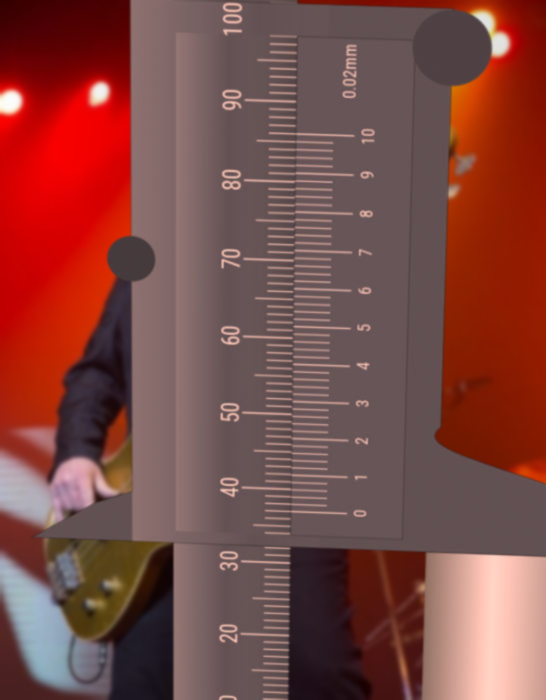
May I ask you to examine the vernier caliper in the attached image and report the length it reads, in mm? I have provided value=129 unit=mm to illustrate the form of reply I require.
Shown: value=37.0 unit=mm
